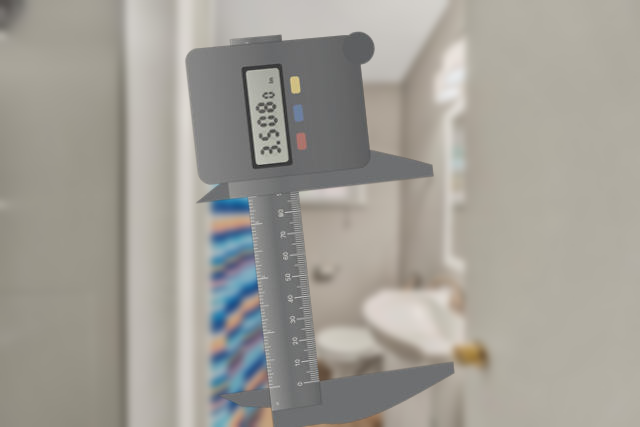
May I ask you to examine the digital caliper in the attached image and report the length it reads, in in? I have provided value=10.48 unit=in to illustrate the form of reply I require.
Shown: value=3.5080 unit=in
